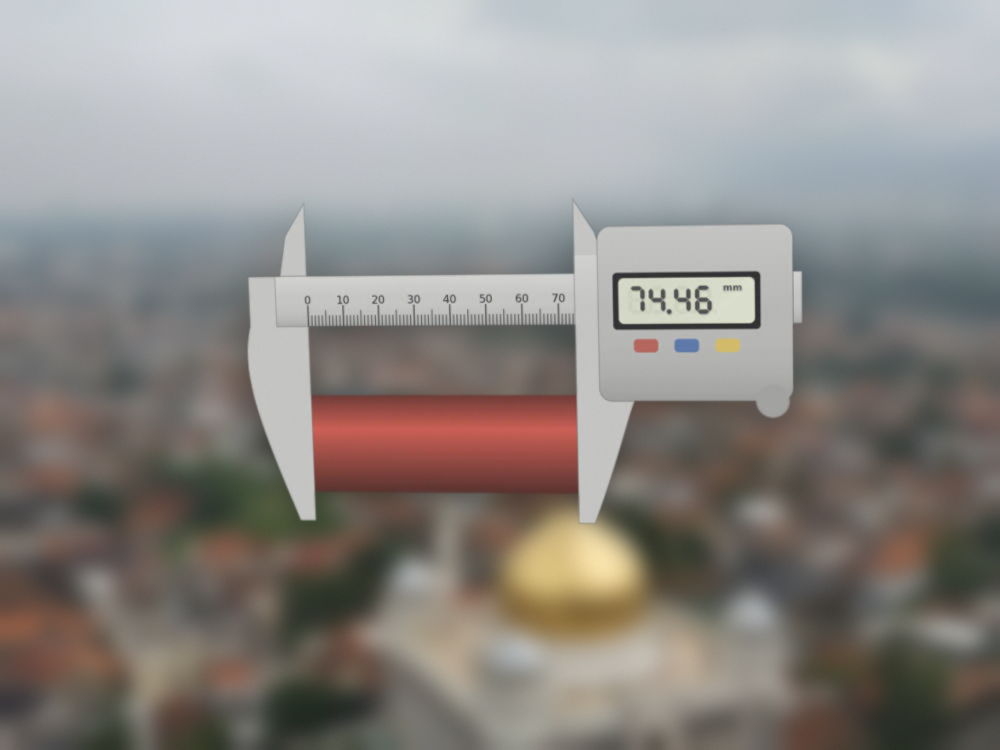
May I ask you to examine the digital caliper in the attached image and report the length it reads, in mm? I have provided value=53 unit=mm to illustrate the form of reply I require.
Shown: value=74.46 unit=mm
